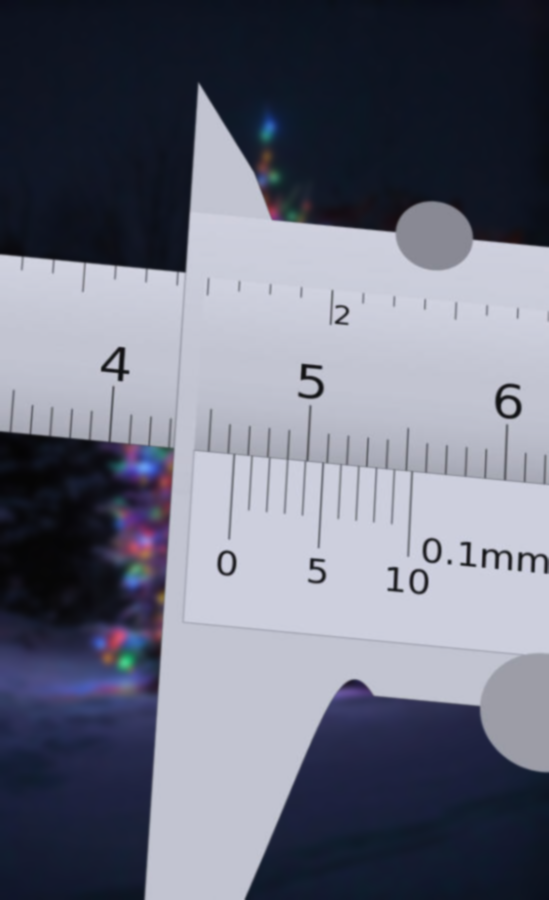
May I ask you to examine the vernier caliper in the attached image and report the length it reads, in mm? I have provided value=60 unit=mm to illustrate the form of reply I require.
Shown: value=46.3 unit=mm
